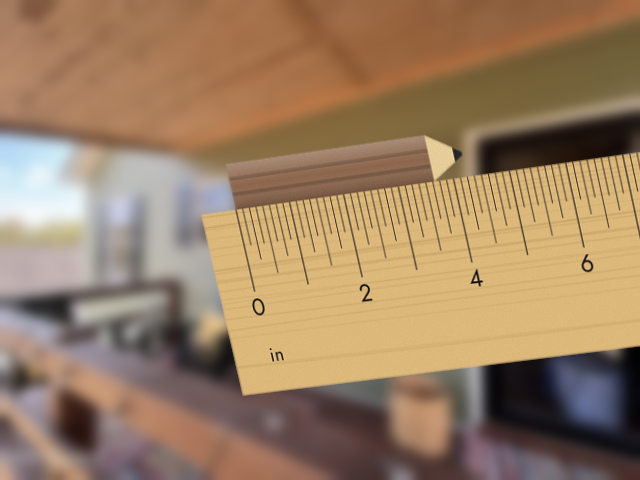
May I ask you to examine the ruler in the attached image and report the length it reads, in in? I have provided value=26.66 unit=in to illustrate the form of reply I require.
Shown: value=4.25 unit=in
